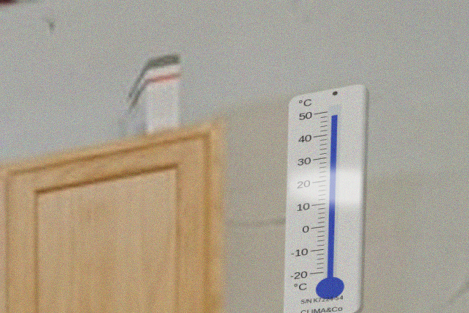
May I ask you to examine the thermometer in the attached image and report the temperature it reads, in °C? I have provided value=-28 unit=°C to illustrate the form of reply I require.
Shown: value=48 unit=°C
